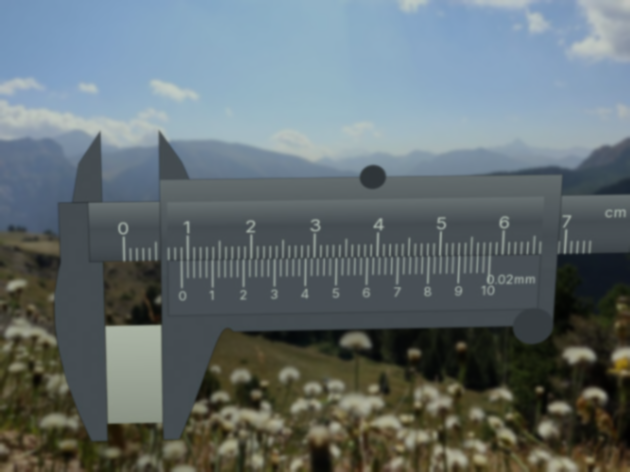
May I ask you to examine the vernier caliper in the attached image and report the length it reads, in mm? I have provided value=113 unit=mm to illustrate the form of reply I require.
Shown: value=9.0 unit=mm
